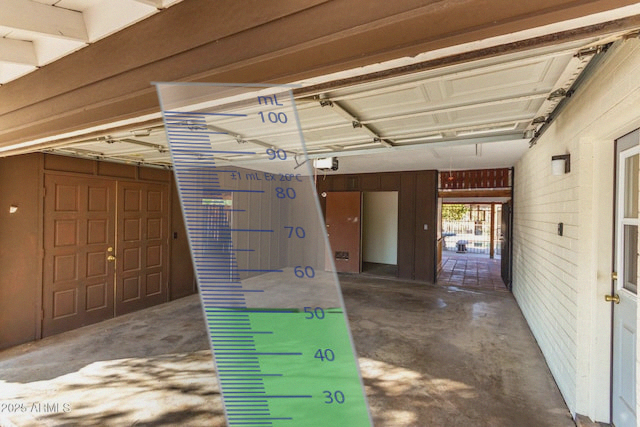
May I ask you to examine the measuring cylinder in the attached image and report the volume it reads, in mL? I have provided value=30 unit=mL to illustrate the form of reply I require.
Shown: value=50 unit=mL
